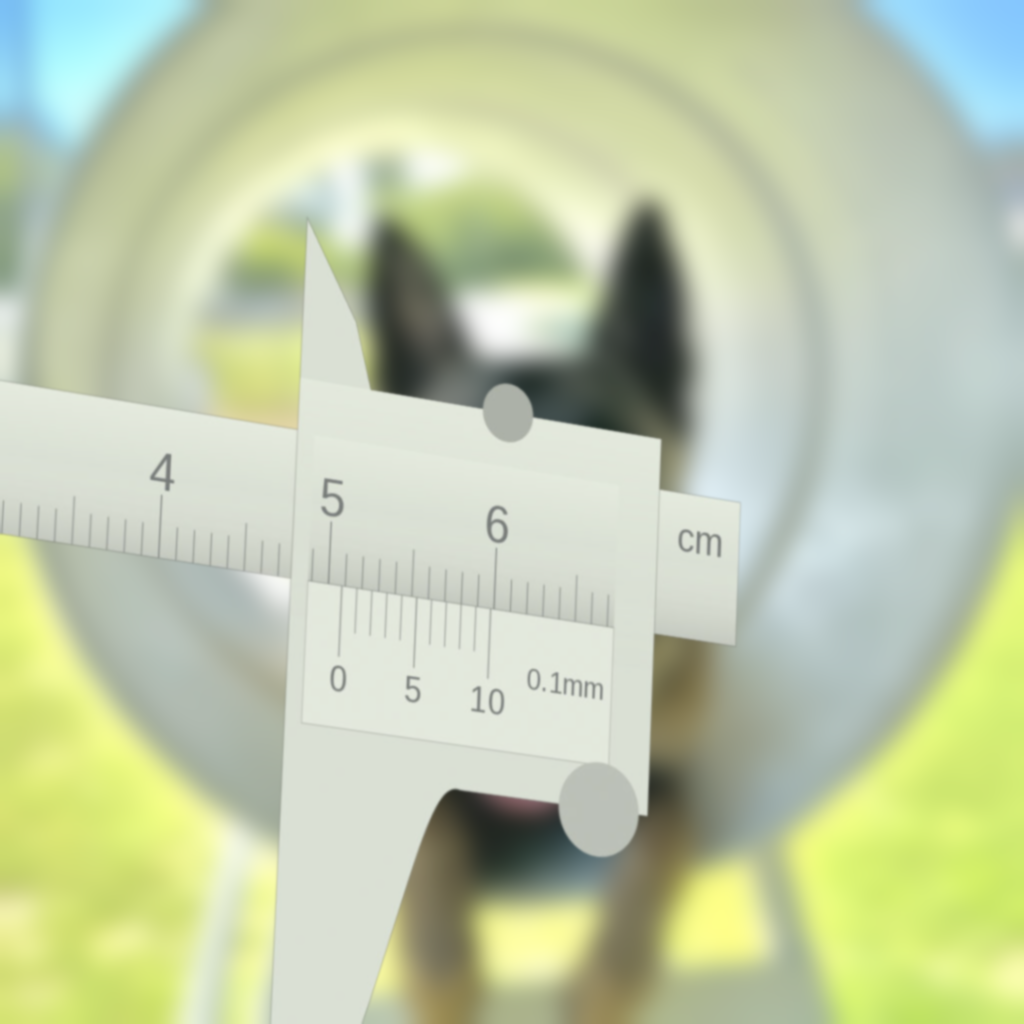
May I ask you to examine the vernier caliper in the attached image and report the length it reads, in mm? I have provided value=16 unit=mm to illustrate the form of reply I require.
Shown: value=50.8 unit=mm
